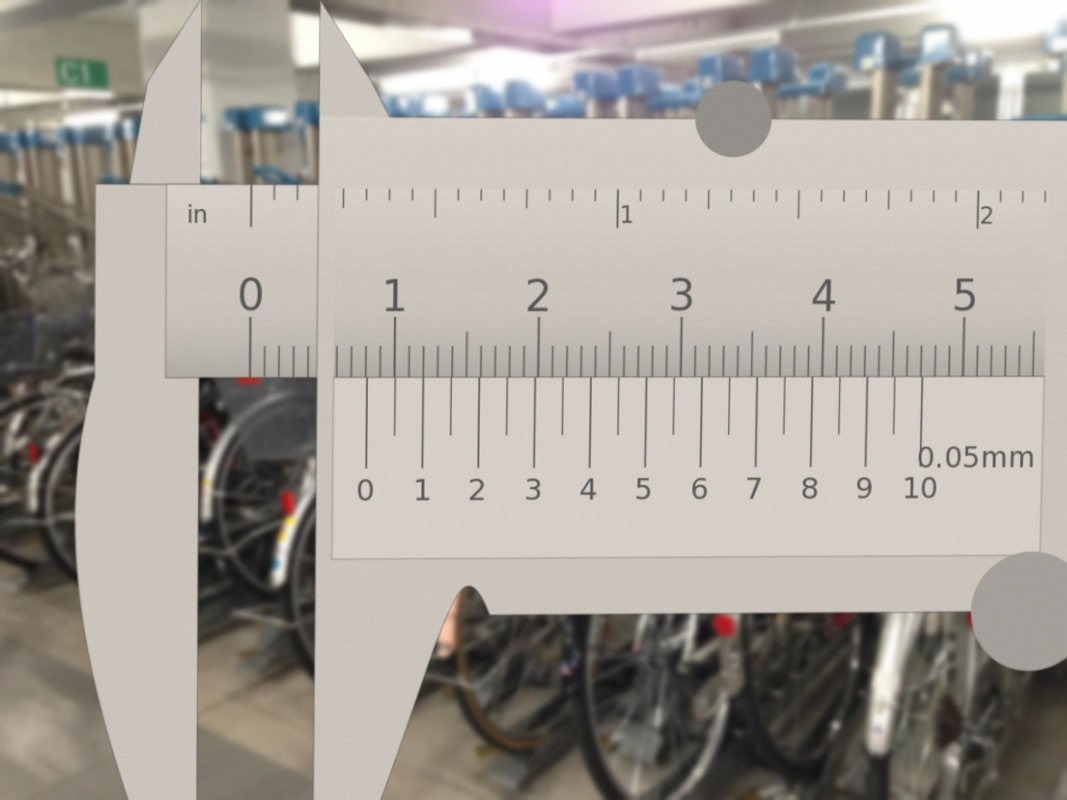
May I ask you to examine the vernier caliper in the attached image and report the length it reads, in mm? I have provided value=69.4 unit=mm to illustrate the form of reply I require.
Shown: value=8.1 unit=mm
